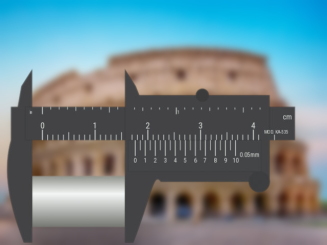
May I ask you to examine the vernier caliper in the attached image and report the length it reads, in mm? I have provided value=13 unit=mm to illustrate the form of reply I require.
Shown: value=17.6 unit=mm
